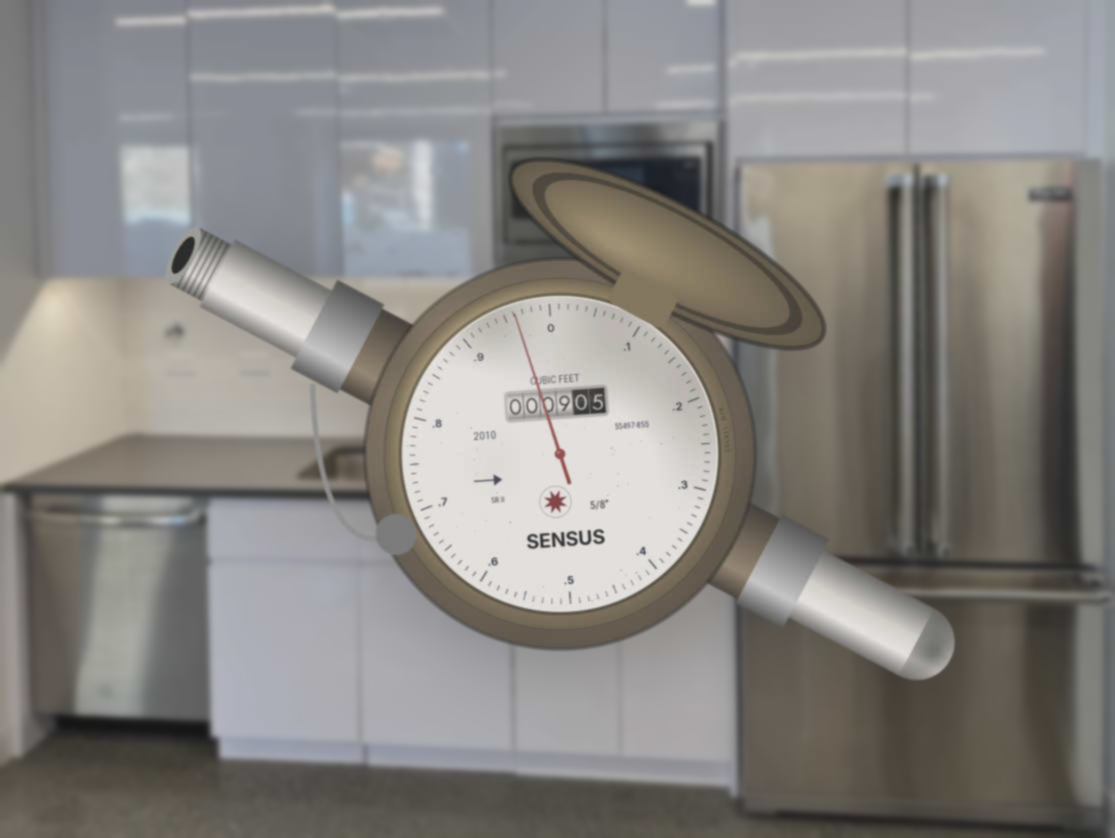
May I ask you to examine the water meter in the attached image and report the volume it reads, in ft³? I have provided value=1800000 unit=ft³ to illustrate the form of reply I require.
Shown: value=904.96 unit=ft³
